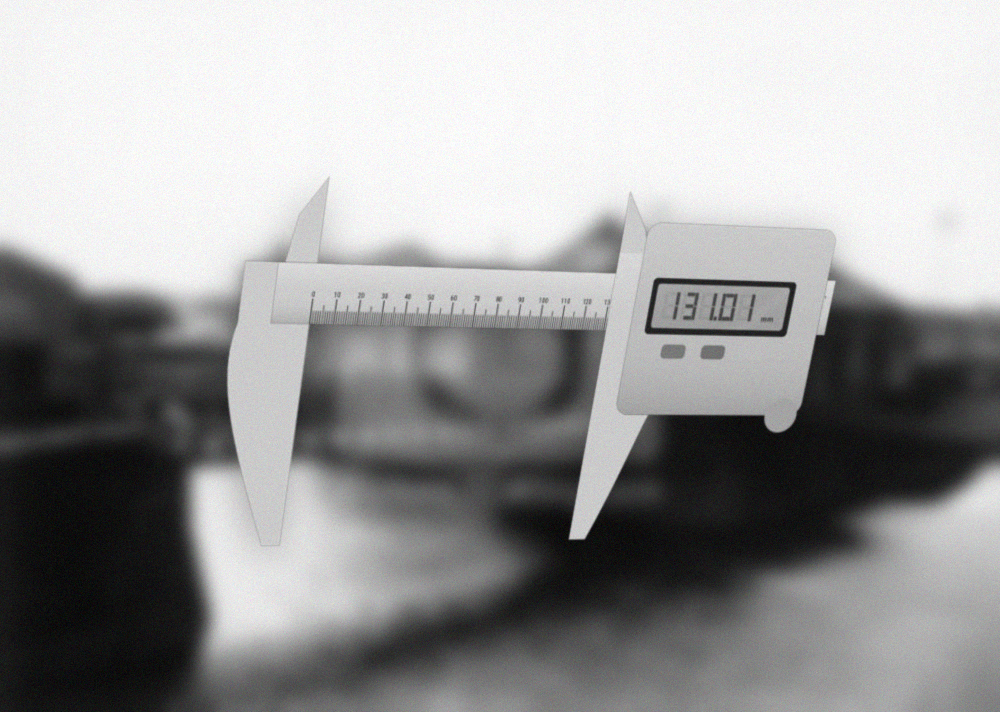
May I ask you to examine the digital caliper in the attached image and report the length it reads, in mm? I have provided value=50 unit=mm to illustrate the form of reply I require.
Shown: value=131.01 unit=mm
